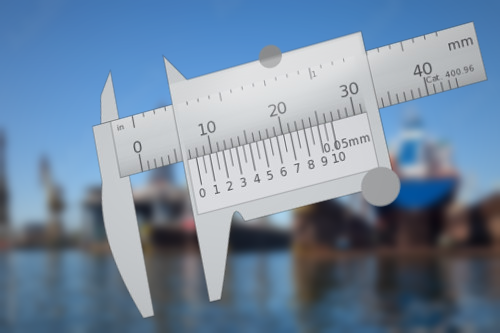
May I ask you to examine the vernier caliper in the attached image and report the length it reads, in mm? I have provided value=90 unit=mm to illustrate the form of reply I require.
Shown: value=7.8 unit=mm
